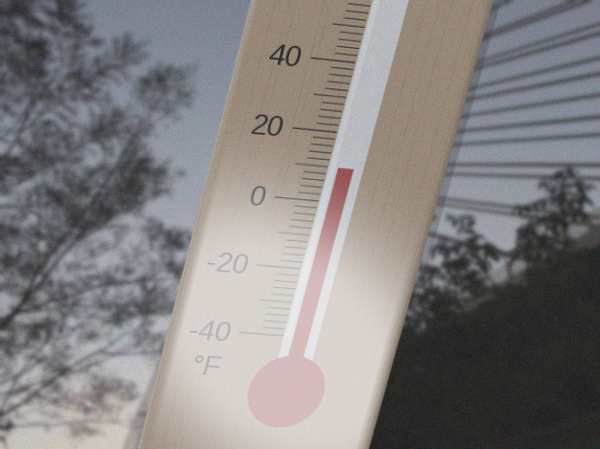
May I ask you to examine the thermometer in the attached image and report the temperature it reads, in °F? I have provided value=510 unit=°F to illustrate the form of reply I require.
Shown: value=10 unit=°F
